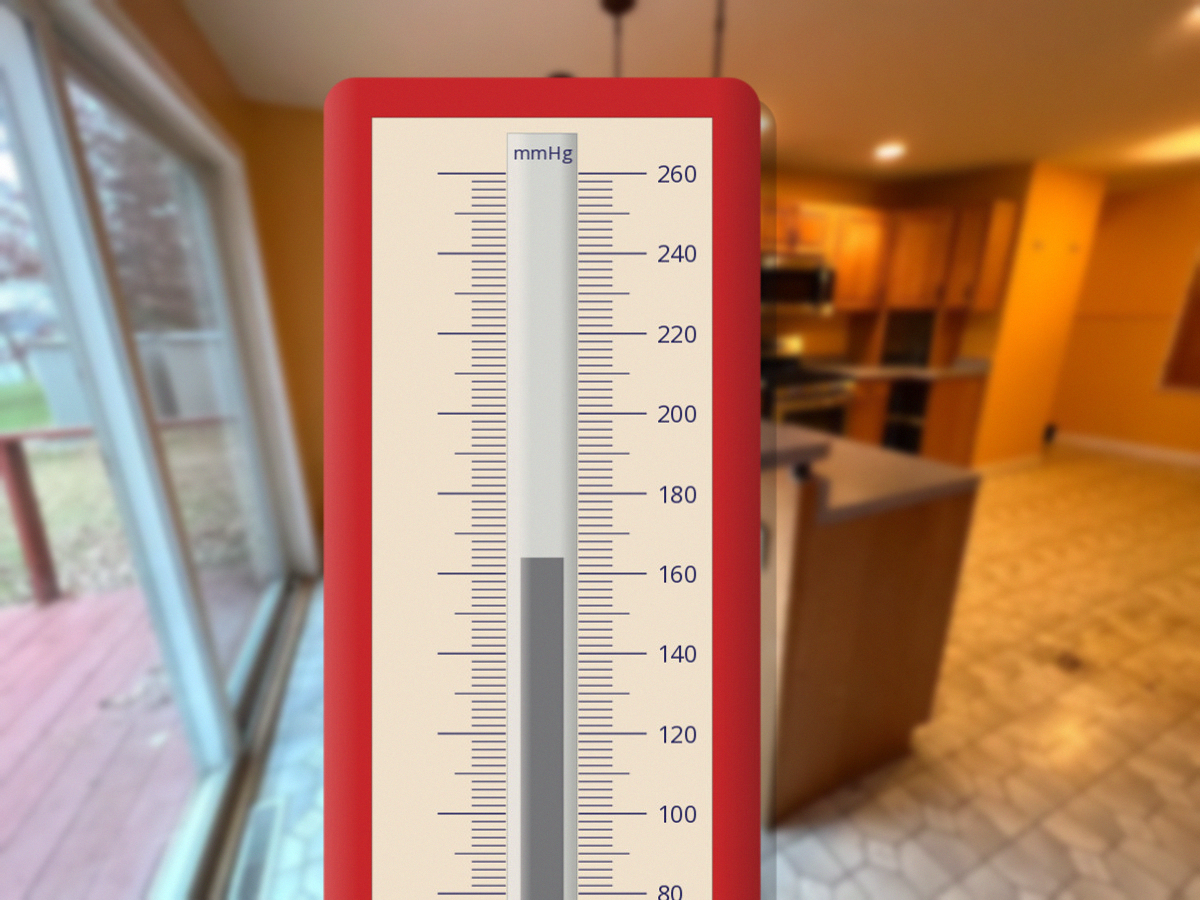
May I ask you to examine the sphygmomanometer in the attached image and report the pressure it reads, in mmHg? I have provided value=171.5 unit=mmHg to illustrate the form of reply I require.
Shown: value=164 unit=mmHg
